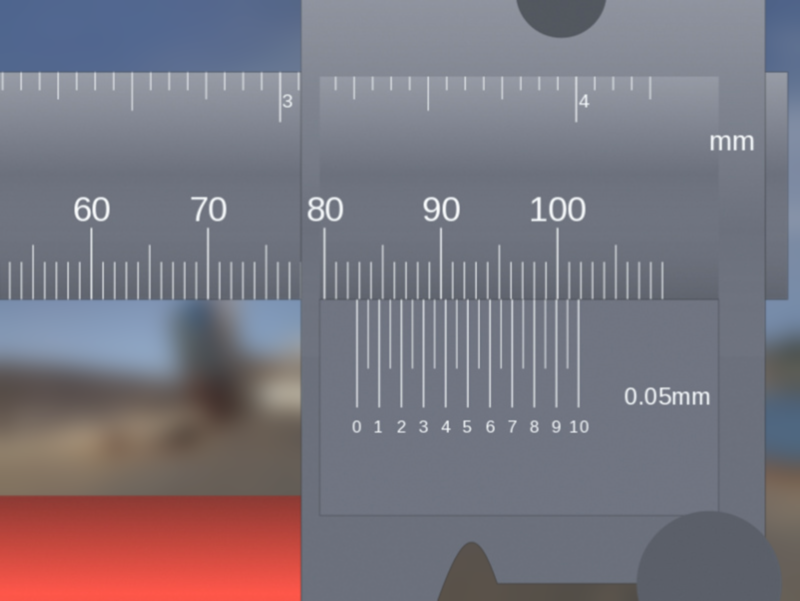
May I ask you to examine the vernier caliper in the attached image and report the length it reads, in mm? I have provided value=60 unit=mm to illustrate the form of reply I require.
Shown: value=82.8 unit=mm
